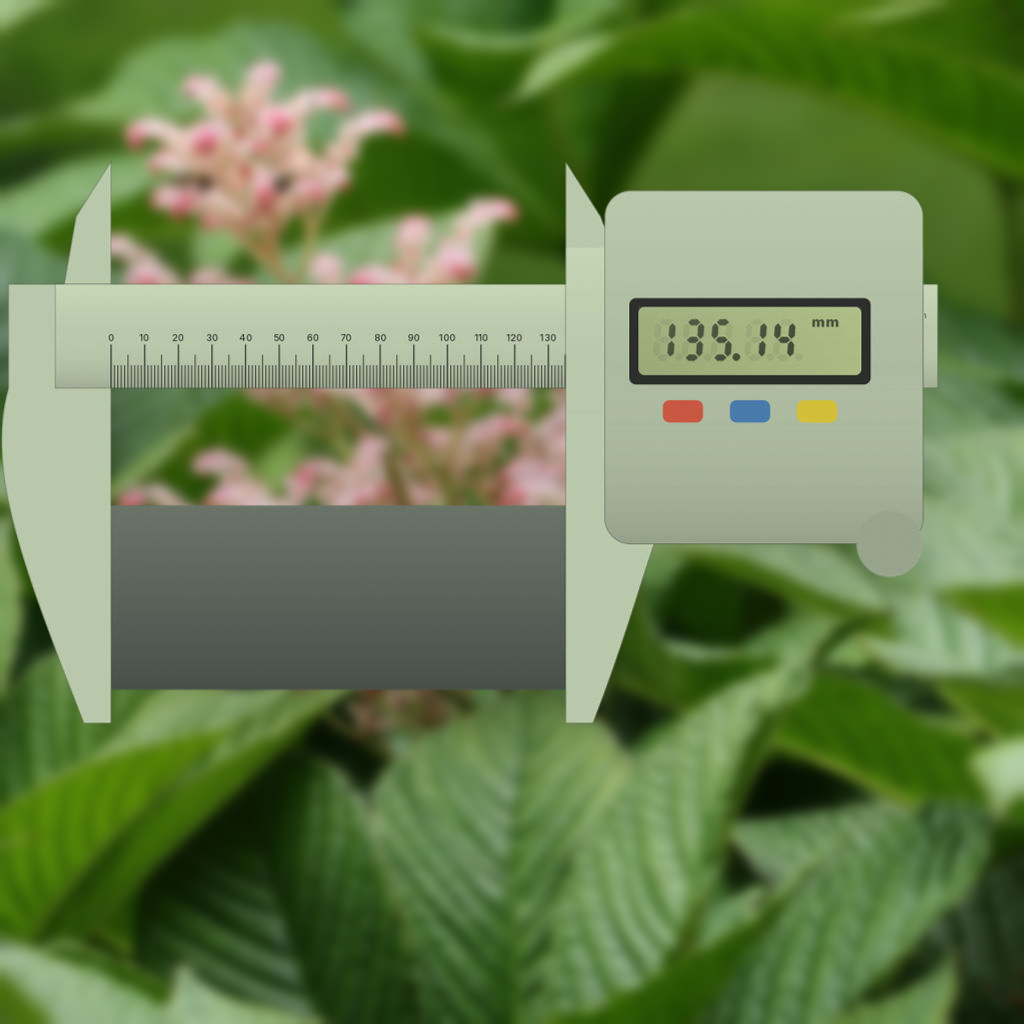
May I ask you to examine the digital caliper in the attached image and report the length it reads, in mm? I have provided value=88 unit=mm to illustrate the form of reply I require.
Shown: value=135.14 unit=mm
